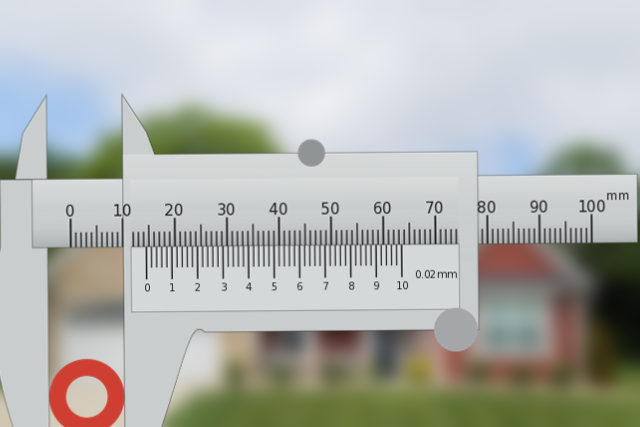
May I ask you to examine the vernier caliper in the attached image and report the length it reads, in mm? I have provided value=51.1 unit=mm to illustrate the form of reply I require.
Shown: value=14.5 unit=mm
